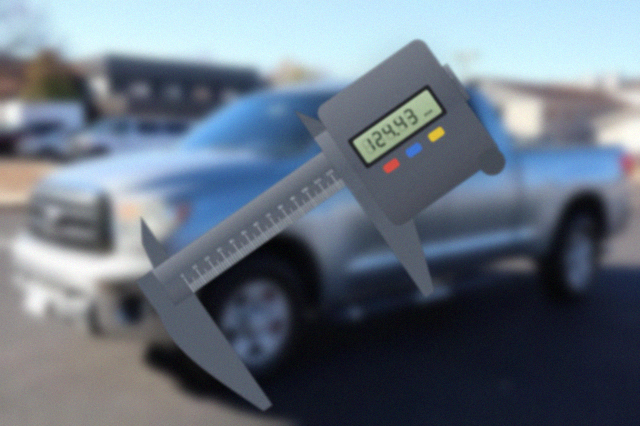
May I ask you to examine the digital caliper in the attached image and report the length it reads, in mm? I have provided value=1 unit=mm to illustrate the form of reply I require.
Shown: value=124.43 unit=mm
